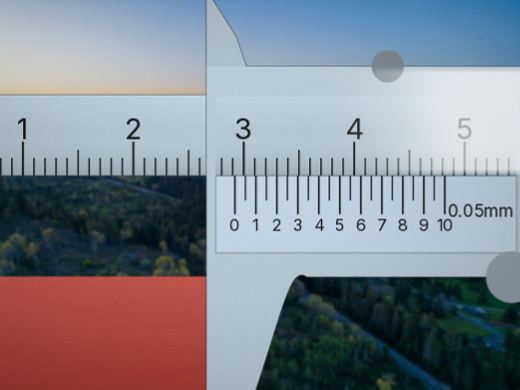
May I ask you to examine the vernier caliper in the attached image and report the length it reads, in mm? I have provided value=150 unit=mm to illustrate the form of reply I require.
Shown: value=29.2 unit=mm
